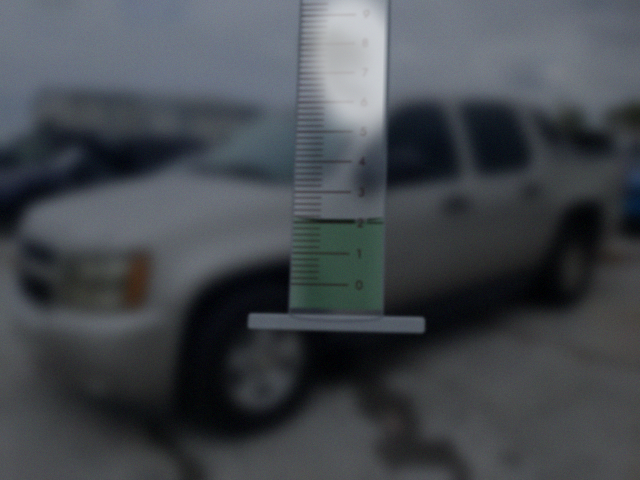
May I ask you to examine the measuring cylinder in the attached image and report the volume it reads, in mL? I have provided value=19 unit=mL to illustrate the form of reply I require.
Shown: value=2 unit=mL
